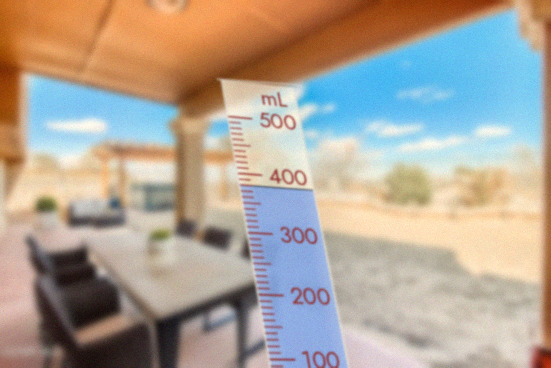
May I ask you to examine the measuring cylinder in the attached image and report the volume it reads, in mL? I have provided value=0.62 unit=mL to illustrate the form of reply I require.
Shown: value=380 unit=mL
